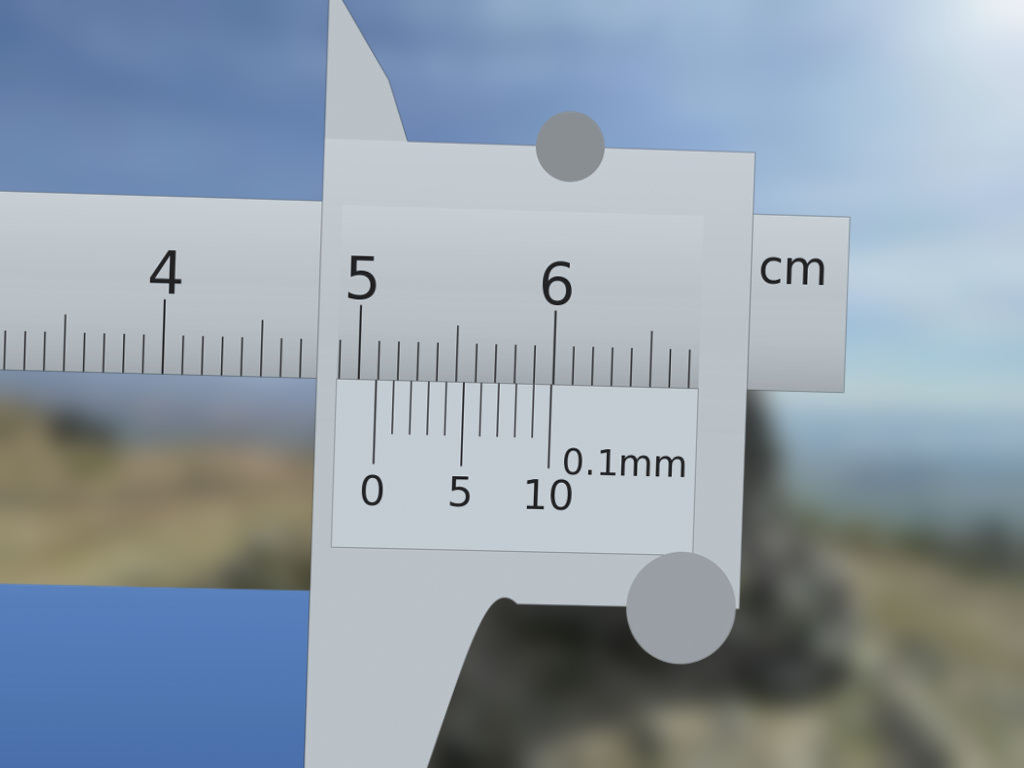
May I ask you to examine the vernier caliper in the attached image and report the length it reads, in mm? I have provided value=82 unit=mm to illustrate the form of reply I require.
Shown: value=50.9 unit=mm
